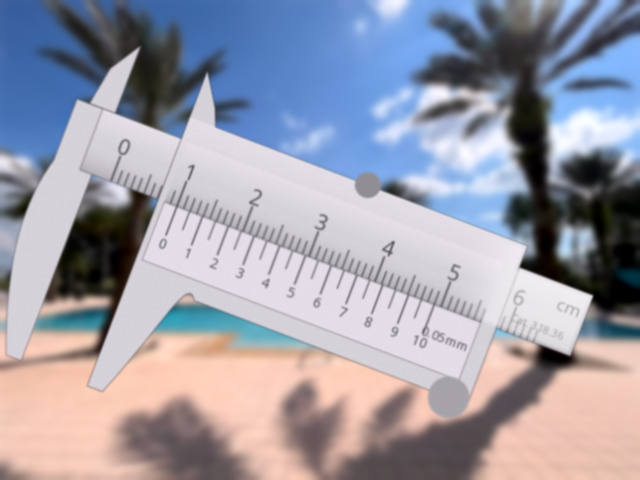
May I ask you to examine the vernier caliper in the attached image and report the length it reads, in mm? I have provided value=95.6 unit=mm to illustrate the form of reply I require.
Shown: value=10.0 unit=mm
